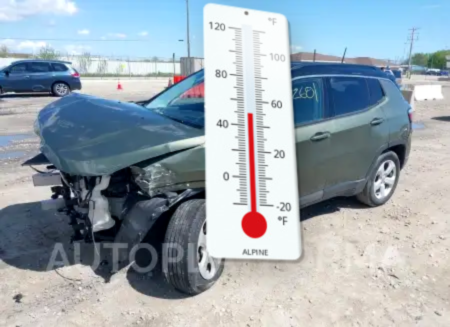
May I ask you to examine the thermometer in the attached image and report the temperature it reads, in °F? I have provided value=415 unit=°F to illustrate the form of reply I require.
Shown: value=50 unit=°F
